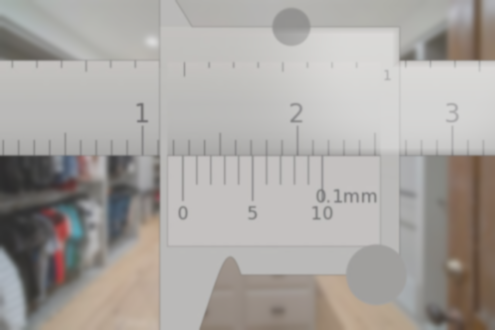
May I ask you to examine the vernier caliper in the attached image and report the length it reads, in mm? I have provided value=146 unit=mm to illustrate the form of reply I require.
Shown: value=12.6 unit=mm
